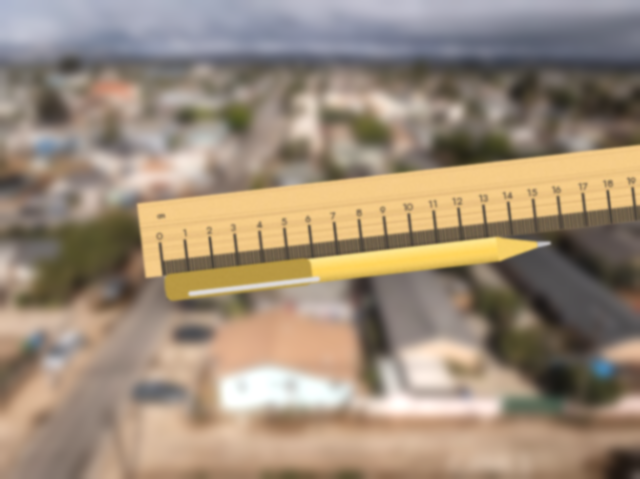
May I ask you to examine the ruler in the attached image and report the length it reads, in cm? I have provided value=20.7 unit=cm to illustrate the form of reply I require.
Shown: value=15.5 unit=cm
